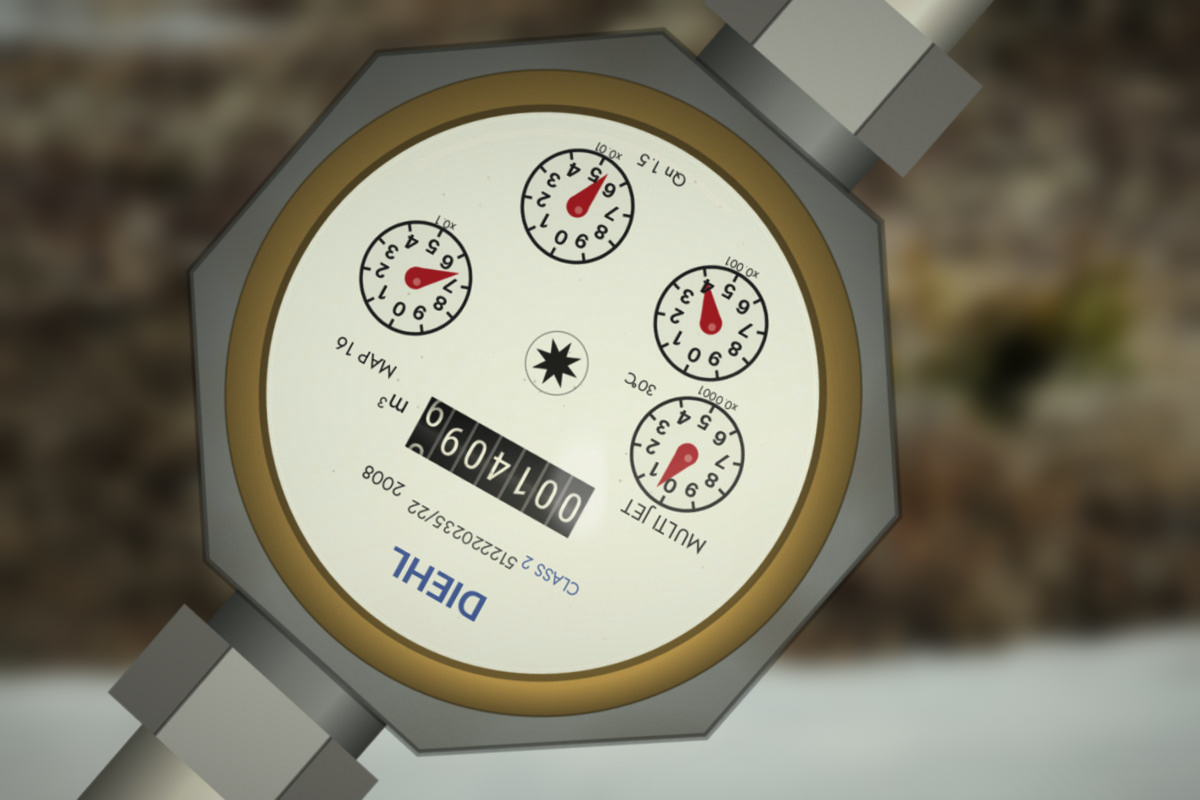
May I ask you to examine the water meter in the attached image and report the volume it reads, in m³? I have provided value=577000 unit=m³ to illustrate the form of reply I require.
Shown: value=14098.6540 unit=m³
